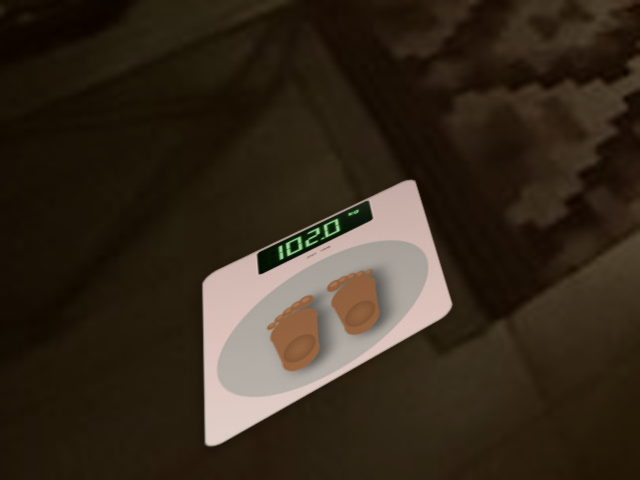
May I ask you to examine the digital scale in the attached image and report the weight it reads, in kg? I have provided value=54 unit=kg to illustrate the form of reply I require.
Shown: value=102.0 unit=kg
